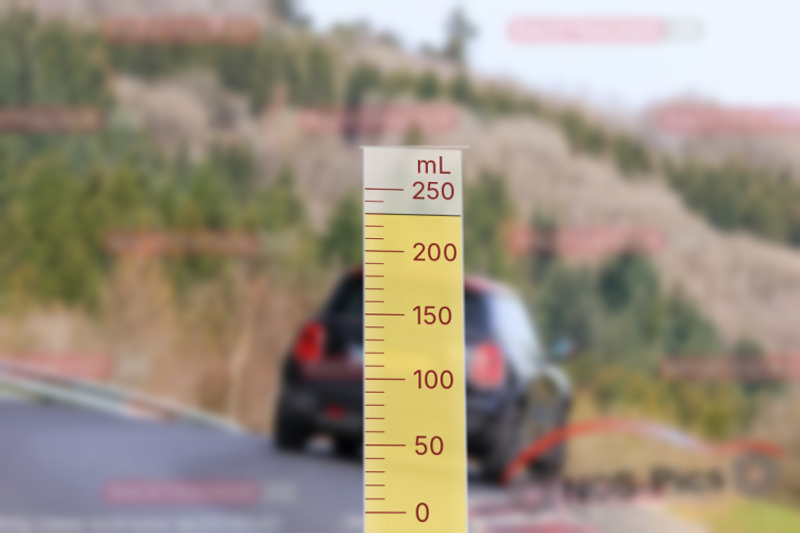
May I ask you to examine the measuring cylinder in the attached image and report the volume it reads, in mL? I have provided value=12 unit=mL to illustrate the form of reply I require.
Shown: value=230 unit=mL
